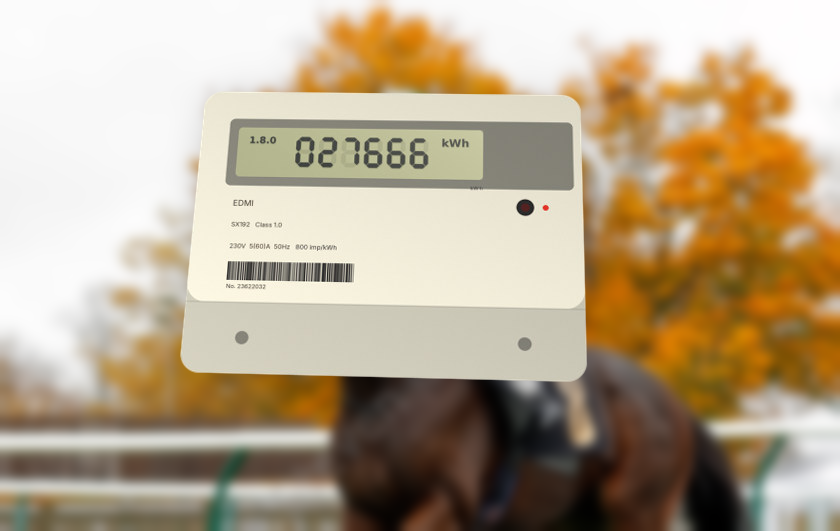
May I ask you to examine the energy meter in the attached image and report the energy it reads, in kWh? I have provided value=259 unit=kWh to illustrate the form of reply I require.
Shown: value=27666 unit=kWh
